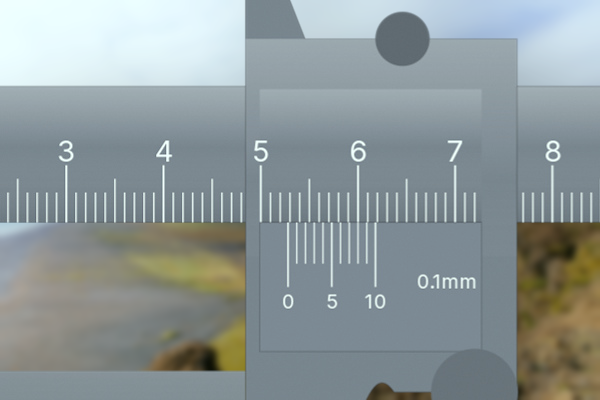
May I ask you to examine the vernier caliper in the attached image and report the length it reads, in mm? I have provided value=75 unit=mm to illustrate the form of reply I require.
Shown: value=52.8 unit=mm
